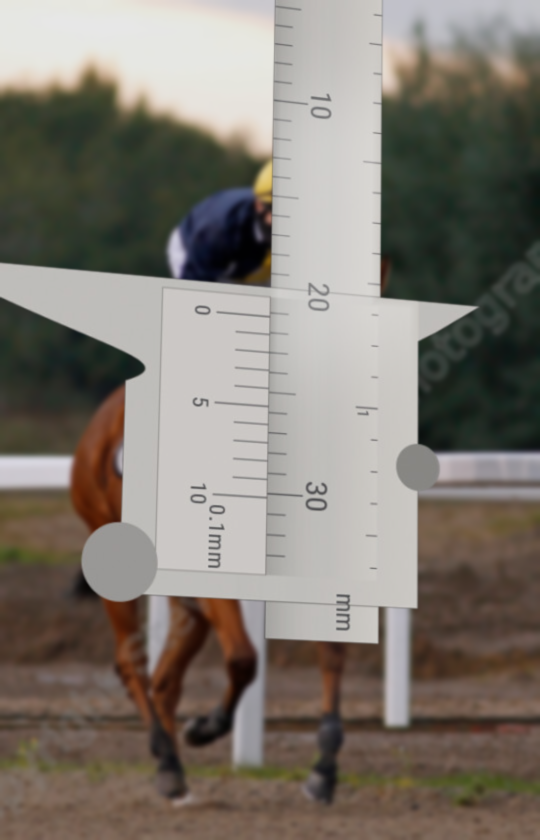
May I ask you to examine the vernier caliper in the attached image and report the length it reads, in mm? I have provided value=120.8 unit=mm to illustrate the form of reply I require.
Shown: value=21.2 unit=mm
